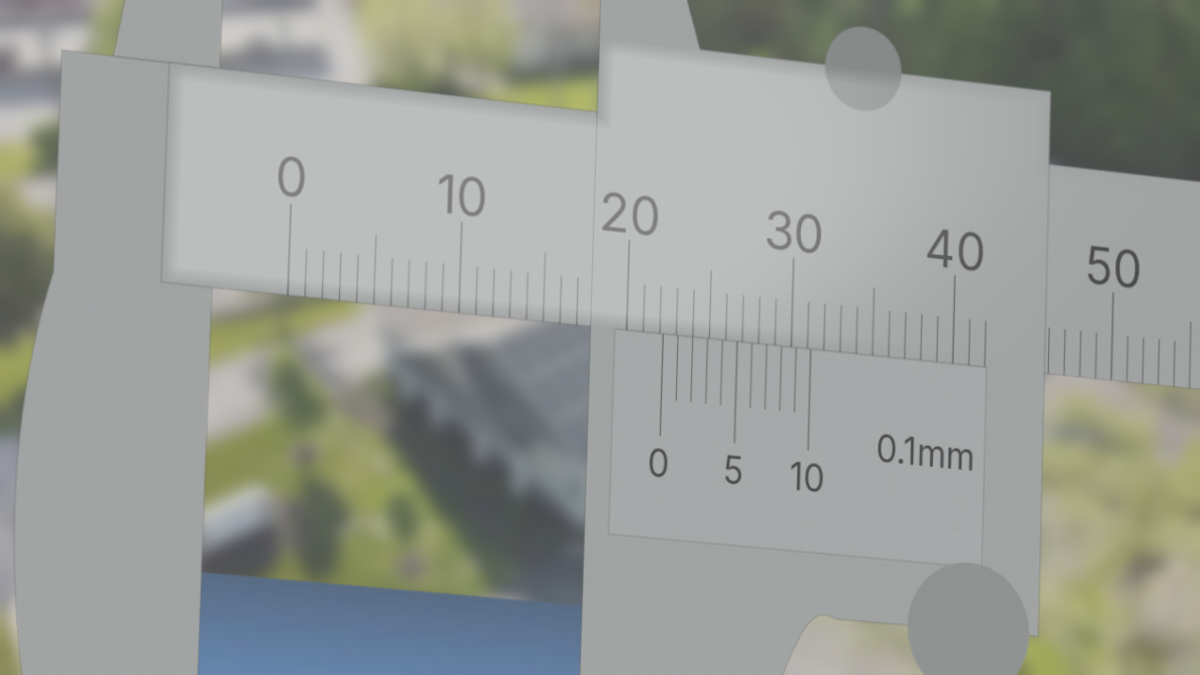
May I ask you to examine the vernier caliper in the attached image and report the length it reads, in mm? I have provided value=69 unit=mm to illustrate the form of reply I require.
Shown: value=22.2 unit=mm
